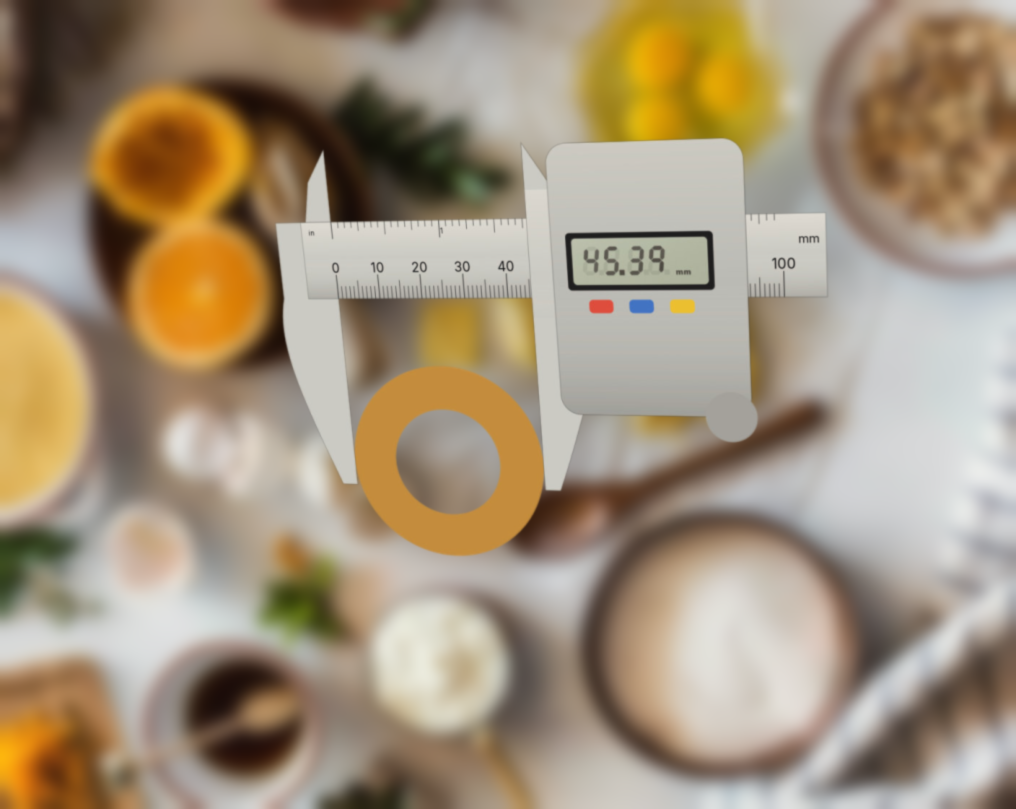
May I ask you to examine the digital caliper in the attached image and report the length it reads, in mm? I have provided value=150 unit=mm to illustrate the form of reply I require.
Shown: value=45.39 unit=mm
